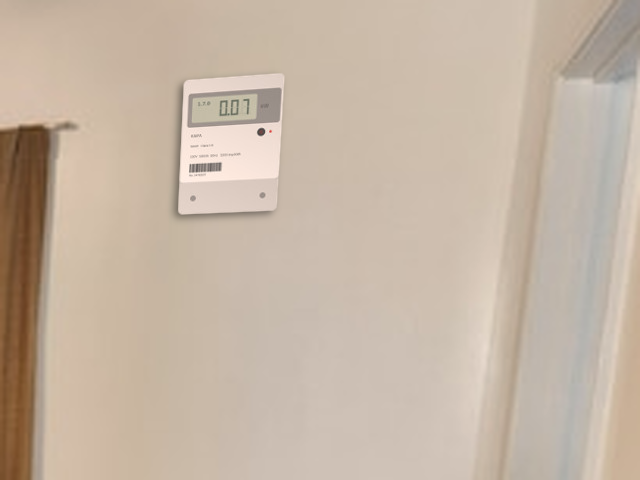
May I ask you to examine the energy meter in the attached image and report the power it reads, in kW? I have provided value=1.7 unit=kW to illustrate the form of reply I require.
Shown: value=0.07 unit=kW
